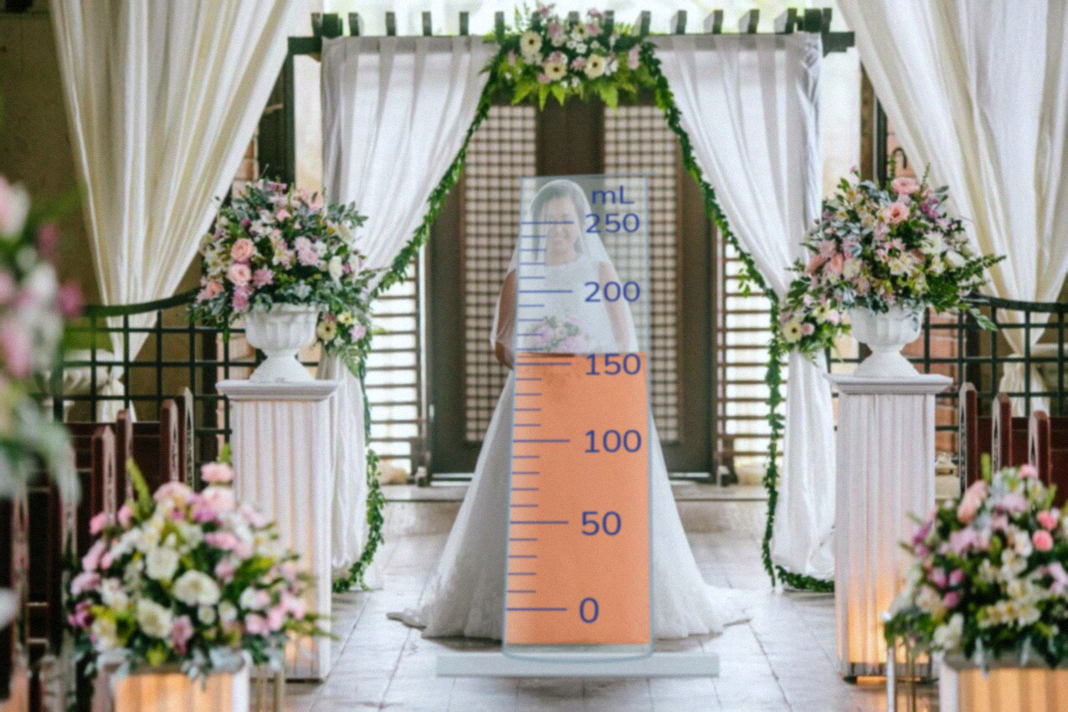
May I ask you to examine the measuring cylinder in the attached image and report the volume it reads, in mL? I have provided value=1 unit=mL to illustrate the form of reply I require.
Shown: value=155 unit=mL
